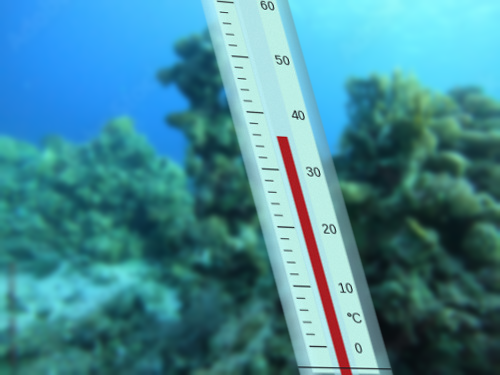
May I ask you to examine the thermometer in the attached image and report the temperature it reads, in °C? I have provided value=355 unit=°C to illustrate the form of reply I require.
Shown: value=36 unit=°C
